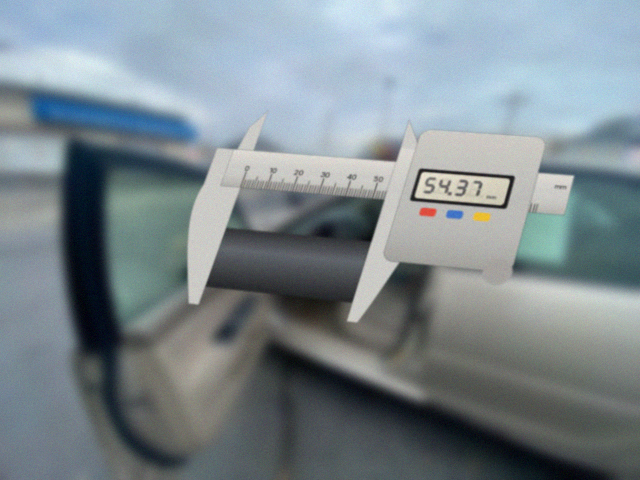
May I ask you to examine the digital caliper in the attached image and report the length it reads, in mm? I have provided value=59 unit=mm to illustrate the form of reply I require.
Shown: value=54.37 unit=mm
